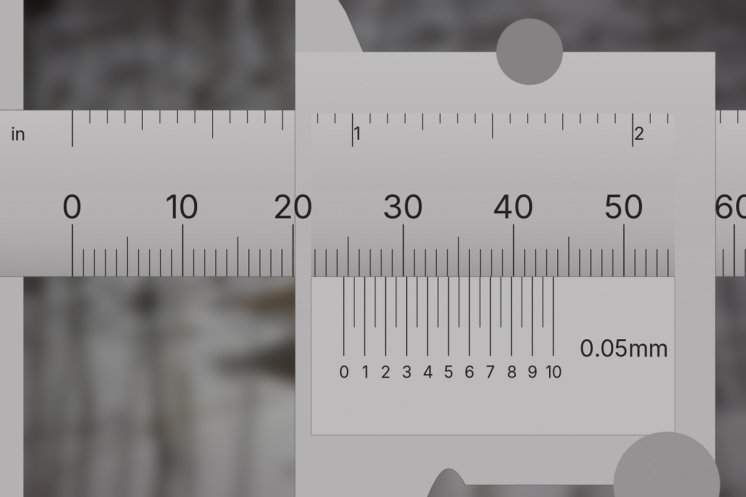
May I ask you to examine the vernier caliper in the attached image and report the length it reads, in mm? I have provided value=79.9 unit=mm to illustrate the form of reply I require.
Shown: value=24.6 unit=mm
